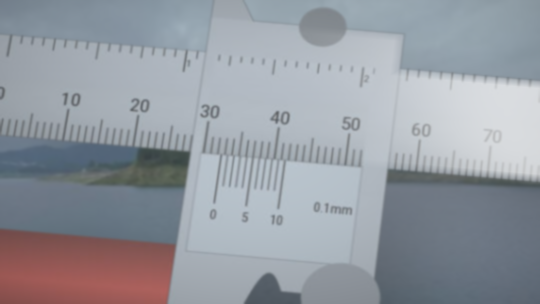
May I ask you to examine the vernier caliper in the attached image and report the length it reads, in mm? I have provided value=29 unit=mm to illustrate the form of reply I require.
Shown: value=32.5 unit=mm
